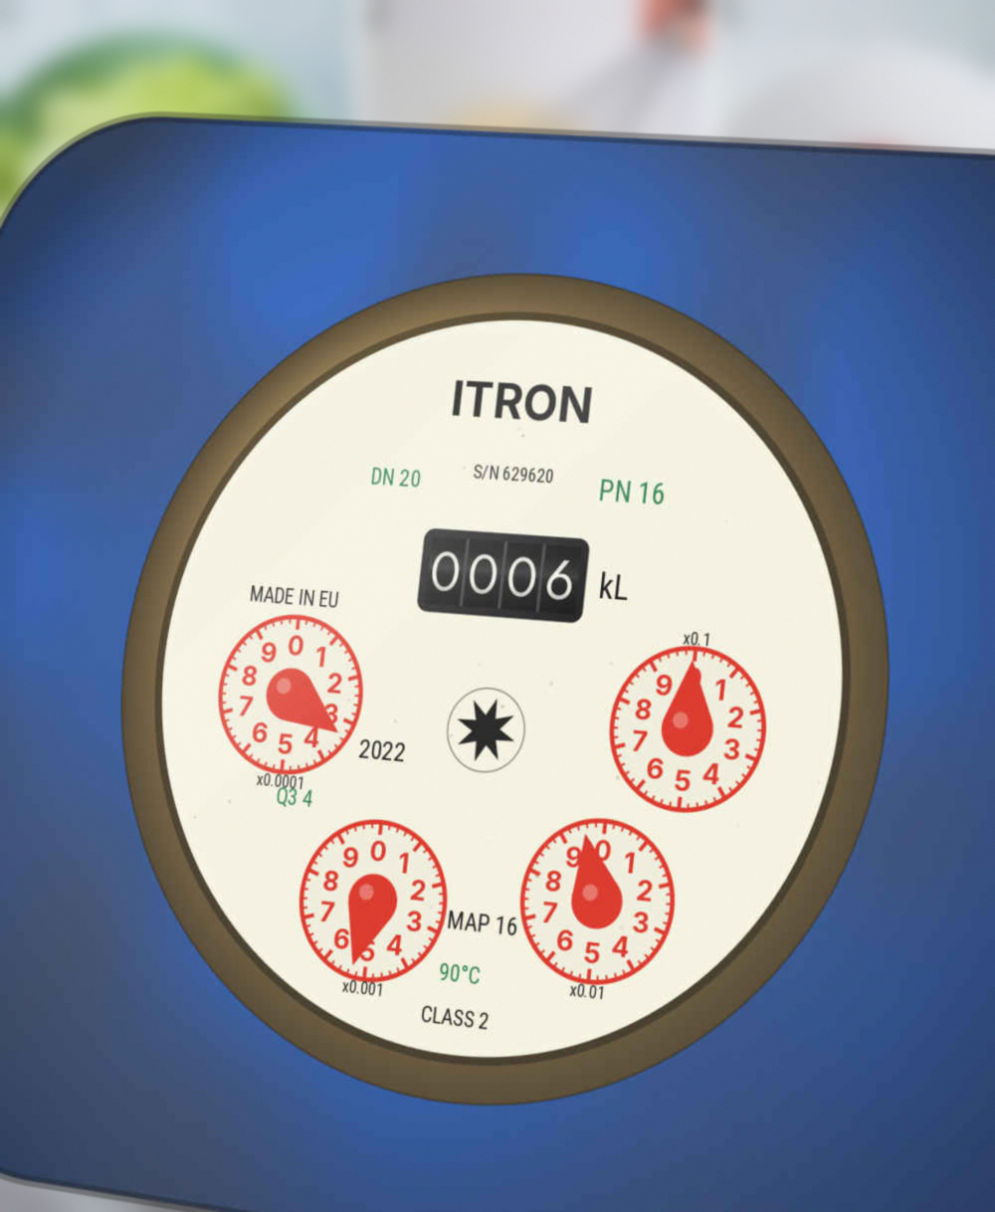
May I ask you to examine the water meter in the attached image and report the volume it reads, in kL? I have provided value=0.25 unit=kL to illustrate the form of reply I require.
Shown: value=5.9953 unit=kL
